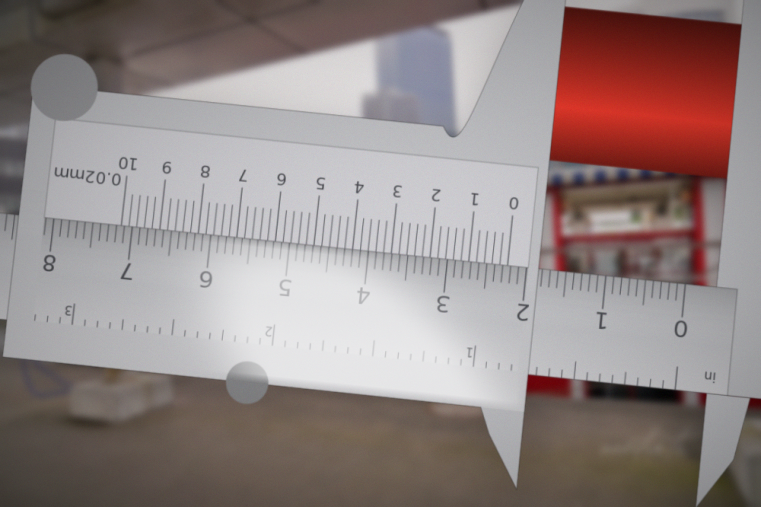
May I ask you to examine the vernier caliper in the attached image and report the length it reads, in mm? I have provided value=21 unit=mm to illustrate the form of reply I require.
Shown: value=22.4 unit=mm
